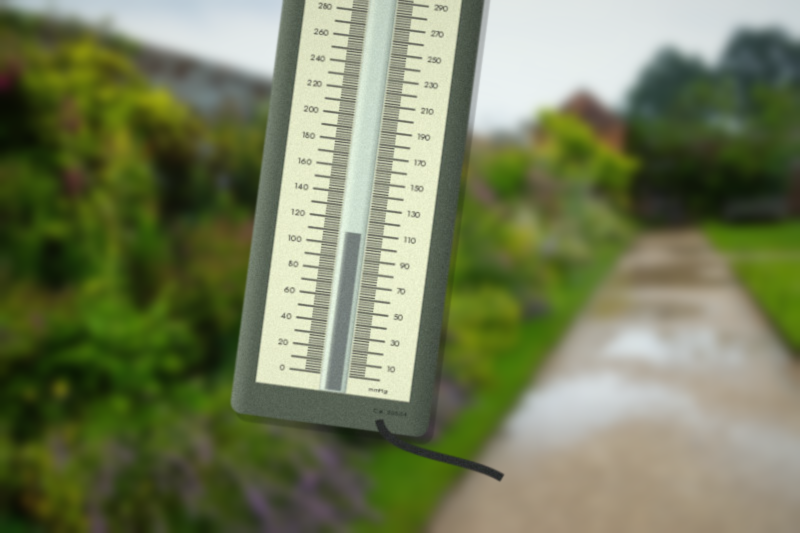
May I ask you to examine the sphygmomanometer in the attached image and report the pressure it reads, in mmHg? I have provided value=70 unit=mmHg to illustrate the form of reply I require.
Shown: value=110 unit=mmHg
